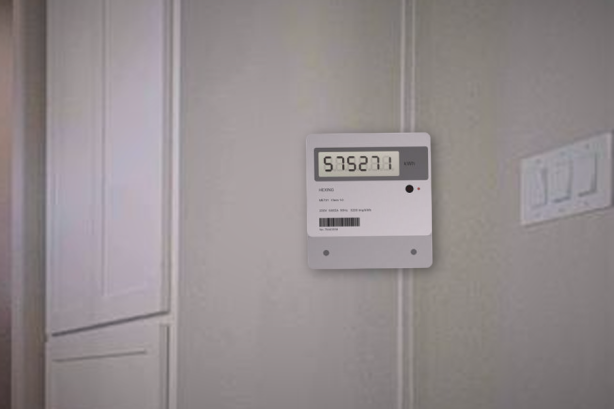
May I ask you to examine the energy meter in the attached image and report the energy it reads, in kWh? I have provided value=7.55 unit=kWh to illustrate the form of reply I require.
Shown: value=575271 unit=kWh
